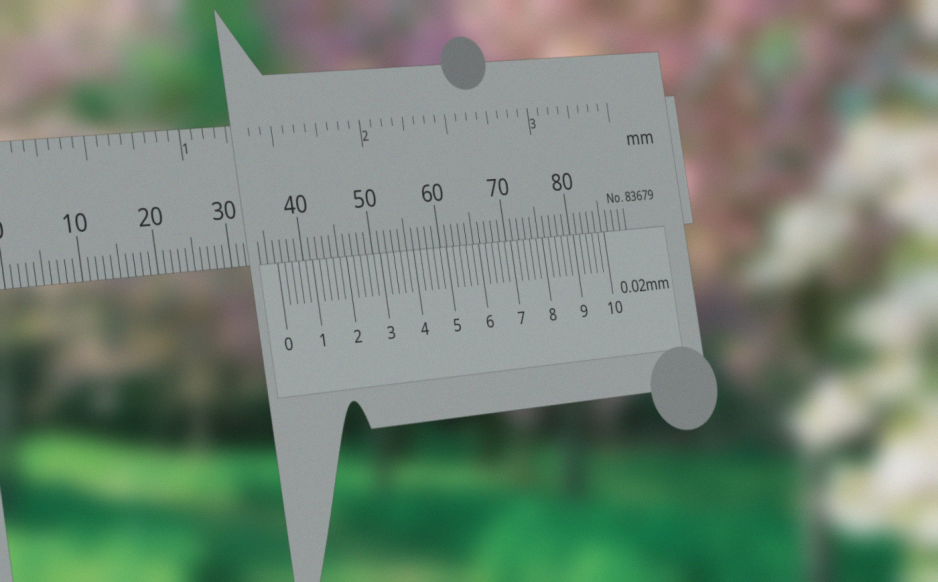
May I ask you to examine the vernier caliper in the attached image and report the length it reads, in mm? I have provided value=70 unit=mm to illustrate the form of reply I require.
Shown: value=36.4 unit=mm
